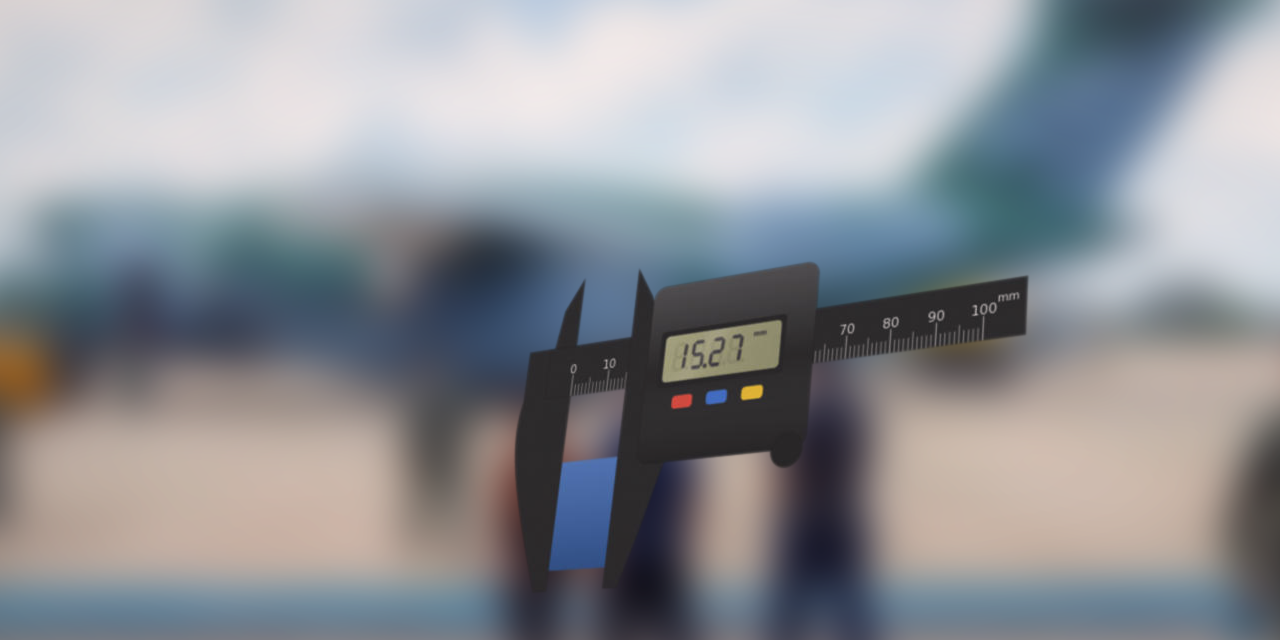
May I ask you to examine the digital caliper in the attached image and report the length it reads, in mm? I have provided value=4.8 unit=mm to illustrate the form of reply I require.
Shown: value=15.27 unit=mm
